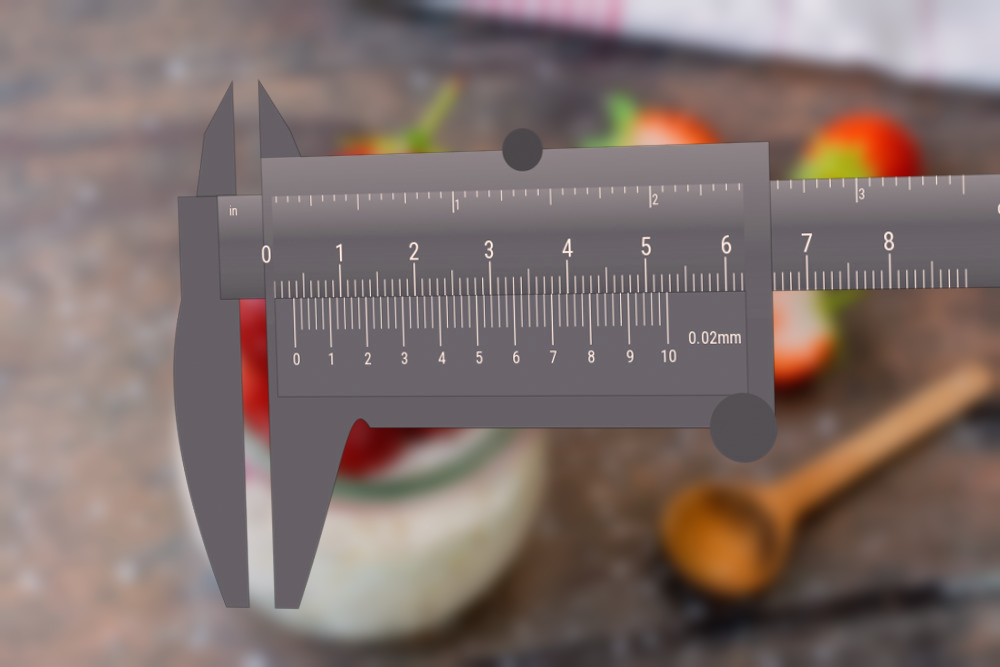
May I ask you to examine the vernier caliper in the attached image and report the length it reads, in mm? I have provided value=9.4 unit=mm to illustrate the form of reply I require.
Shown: value=3.6 unit=mm
